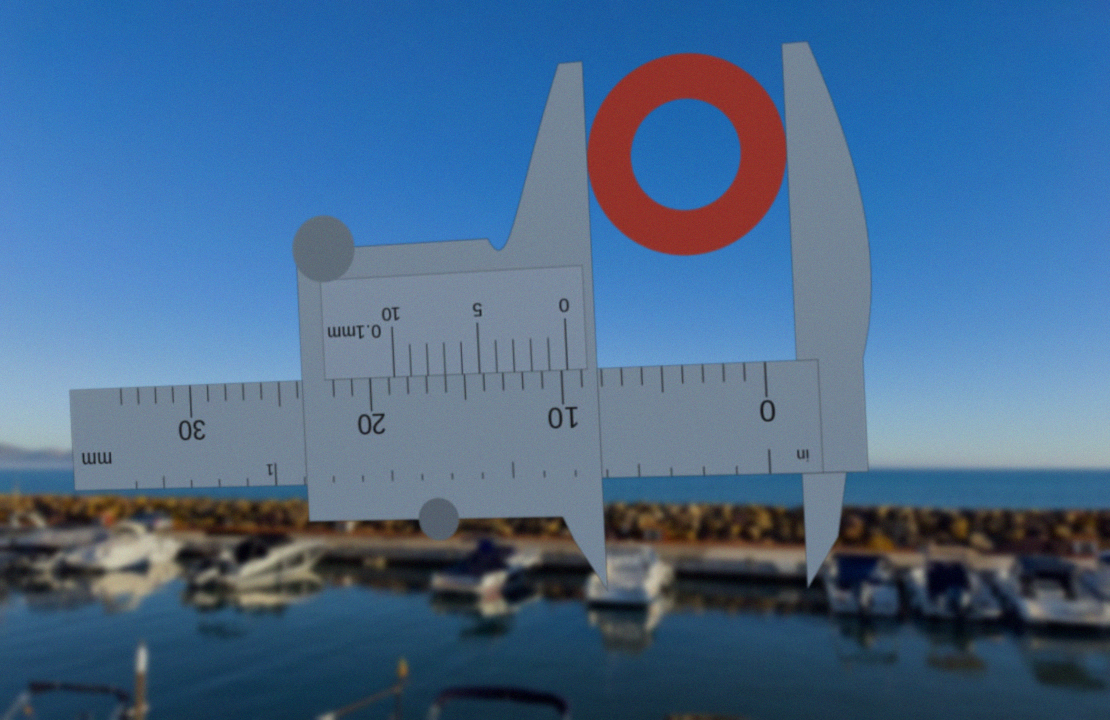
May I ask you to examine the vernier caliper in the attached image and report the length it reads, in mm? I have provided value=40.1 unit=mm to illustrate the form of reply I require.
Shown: value=9.7 unit=mm
